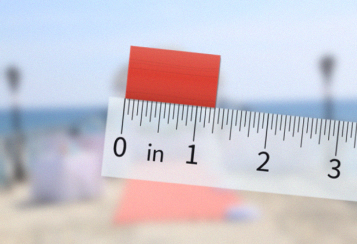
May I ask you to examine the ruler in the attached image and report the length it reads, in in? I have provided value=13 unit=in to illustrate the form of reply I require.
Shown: value=1.25 unit=in
